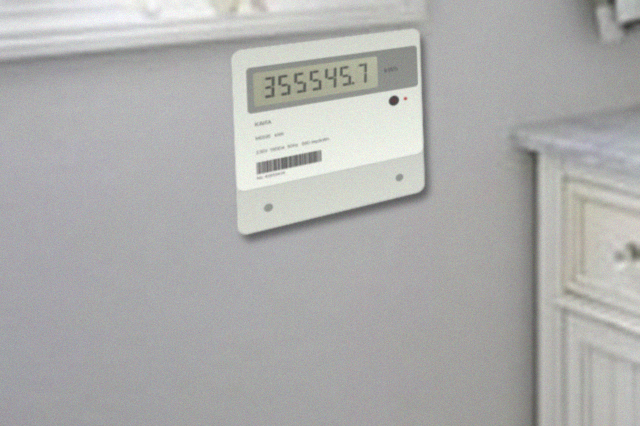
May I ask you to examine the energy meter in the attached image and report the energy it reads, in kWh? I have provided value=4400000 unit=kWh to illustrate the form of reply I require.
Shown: value=355545.7 unit=kWh
